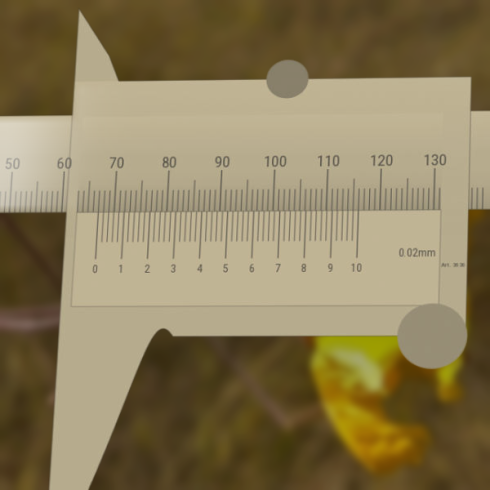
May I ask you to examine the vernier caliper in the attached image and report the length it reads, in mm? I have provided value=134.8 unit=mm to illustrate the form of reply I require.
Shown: value=67.0 unit=mm
